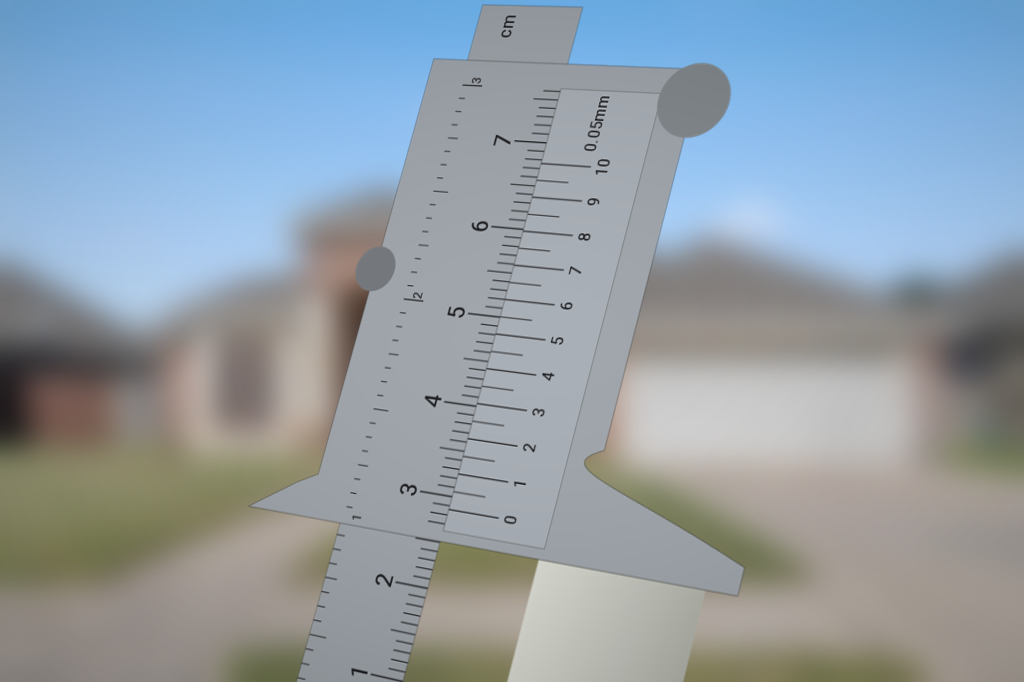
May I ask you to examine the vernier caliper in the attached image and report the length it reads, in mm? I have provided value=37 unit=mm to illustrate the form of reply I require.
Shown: value=28.6 unit=mm
